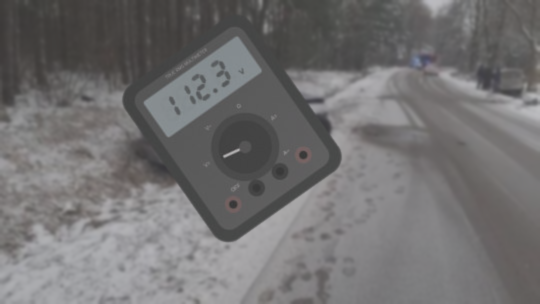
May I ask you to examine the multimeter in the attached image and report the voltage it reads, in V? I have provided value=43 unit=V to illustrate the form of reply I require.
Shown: value=112.3 unit=V
